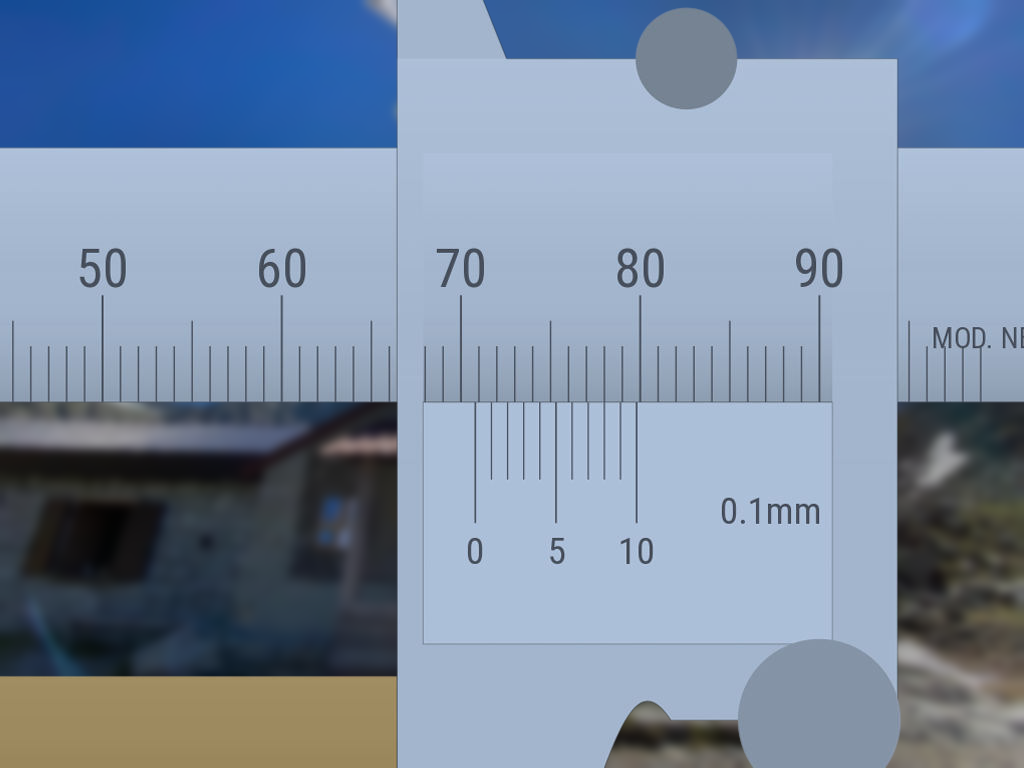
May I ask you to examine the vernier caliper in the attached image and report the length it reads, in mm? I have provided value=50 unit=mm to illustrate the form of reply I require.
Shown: value=70.8 unit=mm
